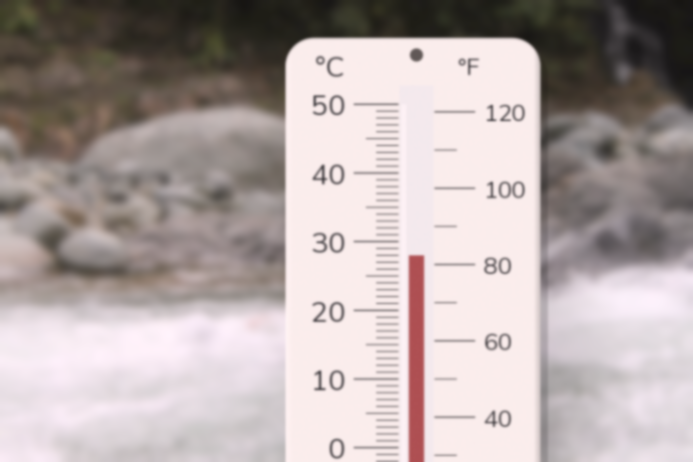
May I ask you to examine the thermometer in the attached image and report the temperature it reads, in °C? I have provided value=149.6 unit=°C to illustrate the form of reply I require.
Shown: value=28 unit=°C
